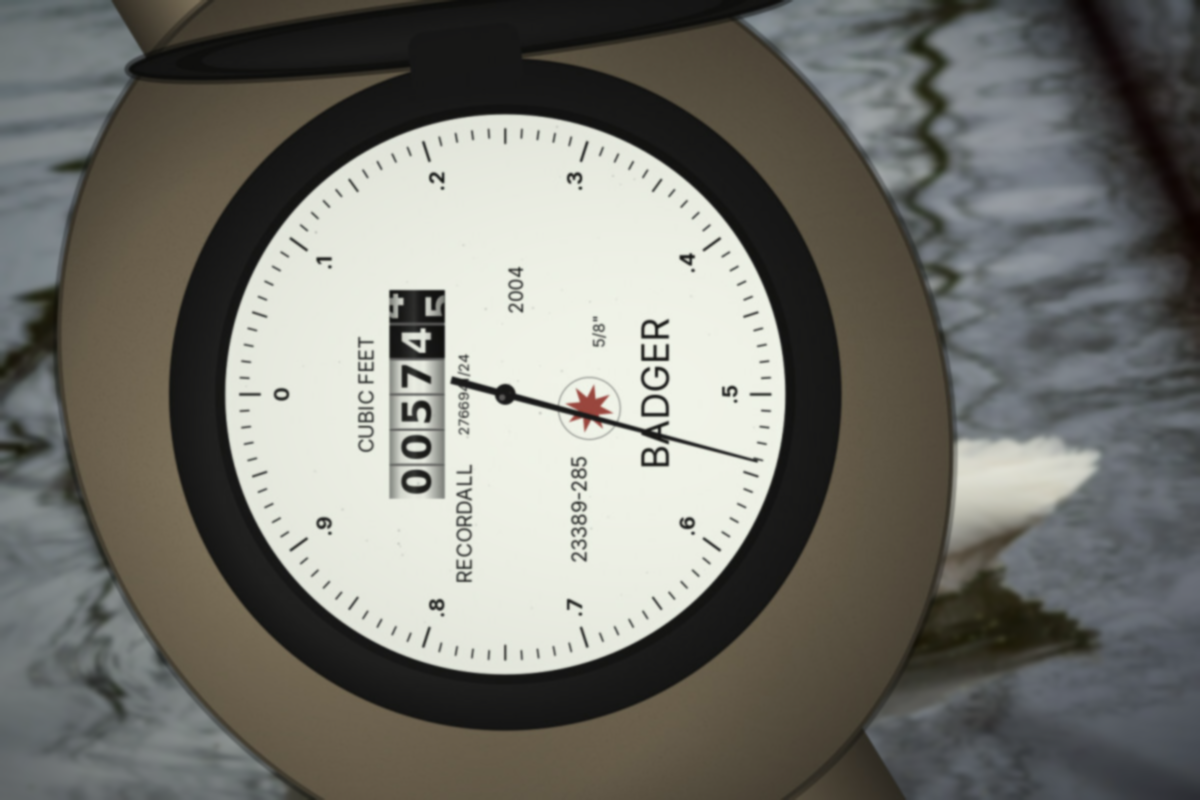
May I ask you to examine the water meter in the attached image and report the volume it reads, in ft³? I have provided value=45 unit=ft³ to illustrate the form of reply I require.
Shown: value=5744.54 unit=ft³
